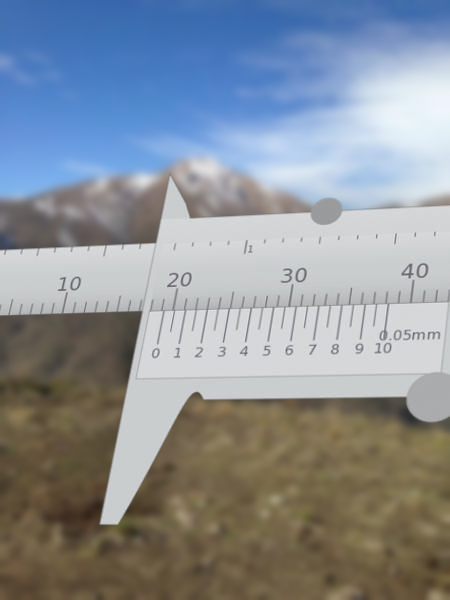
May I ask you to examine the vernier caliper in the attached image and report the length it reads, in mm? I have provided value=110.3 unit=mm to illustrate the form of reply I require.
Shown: value=19.2 unit=mm
